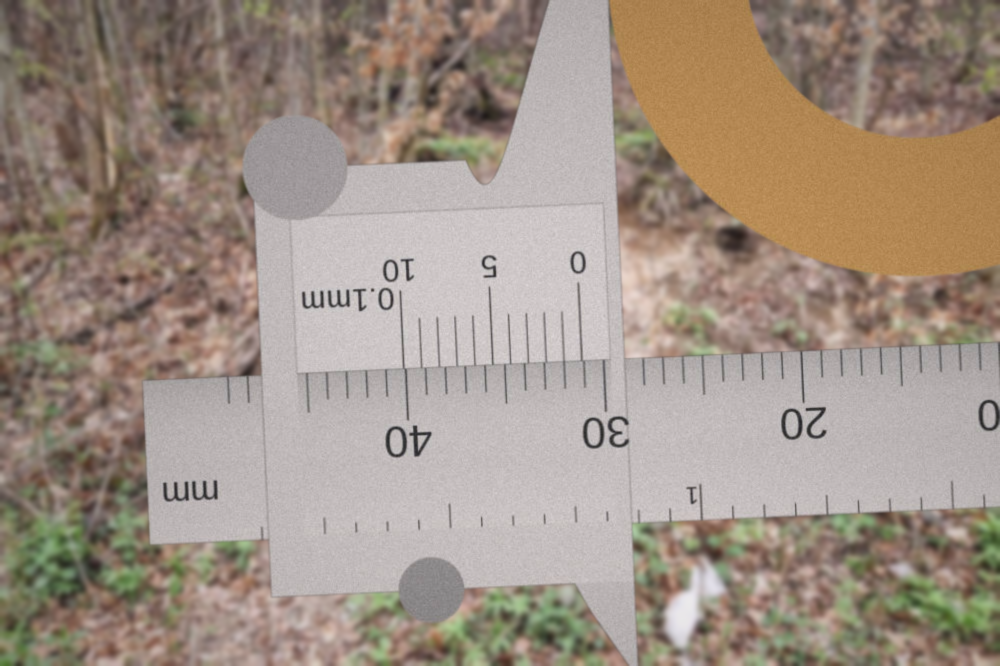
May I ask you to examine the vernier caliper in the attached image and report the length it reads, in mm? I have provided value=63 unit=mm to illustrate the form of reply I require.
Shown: value=31.1 unit=mm
